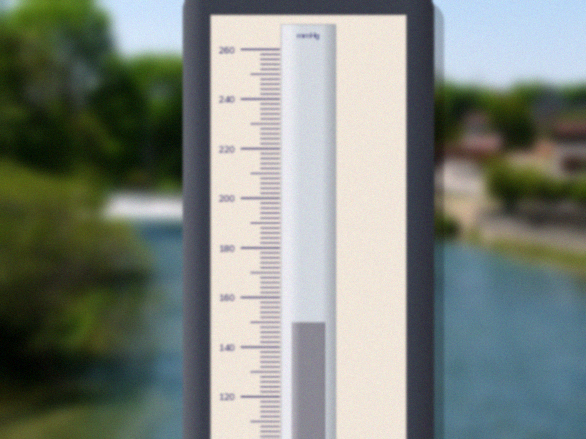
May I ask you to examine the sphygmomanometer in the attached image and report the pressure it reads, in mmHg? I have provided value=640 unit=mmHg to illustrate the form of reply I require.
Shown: value=150 unit=mmHg
